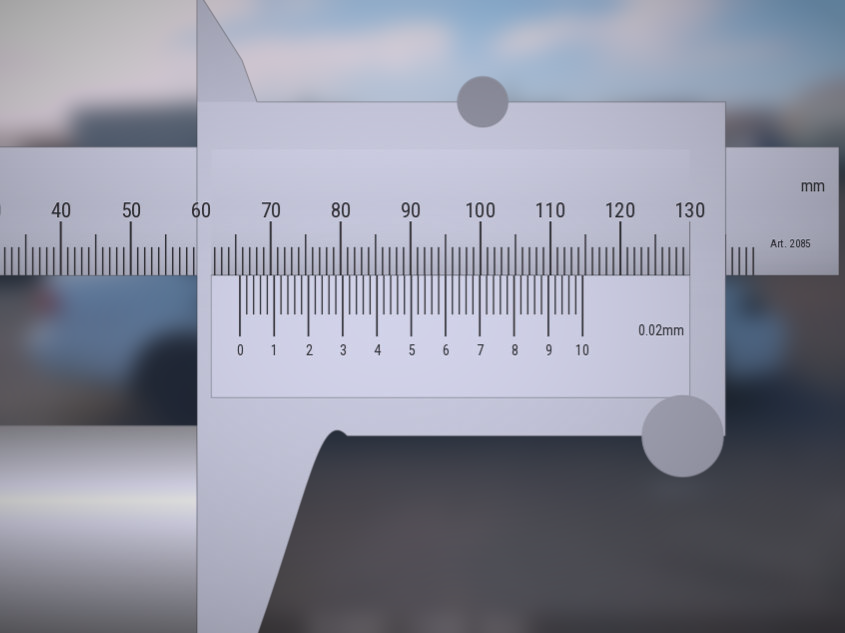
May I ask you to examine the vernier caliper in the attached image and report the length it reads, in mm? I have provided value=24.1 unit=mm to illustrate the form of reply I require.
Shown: value=65.6 unit=mm
